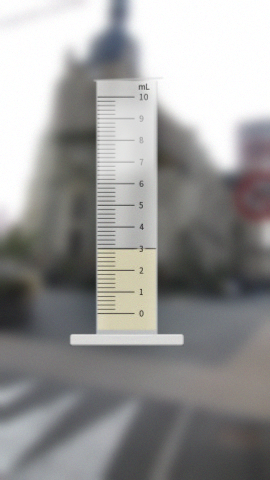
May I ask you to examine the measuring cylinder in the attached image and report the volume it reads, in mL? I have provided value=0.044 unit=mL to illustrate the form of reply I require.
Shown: value=3 unit=mL
